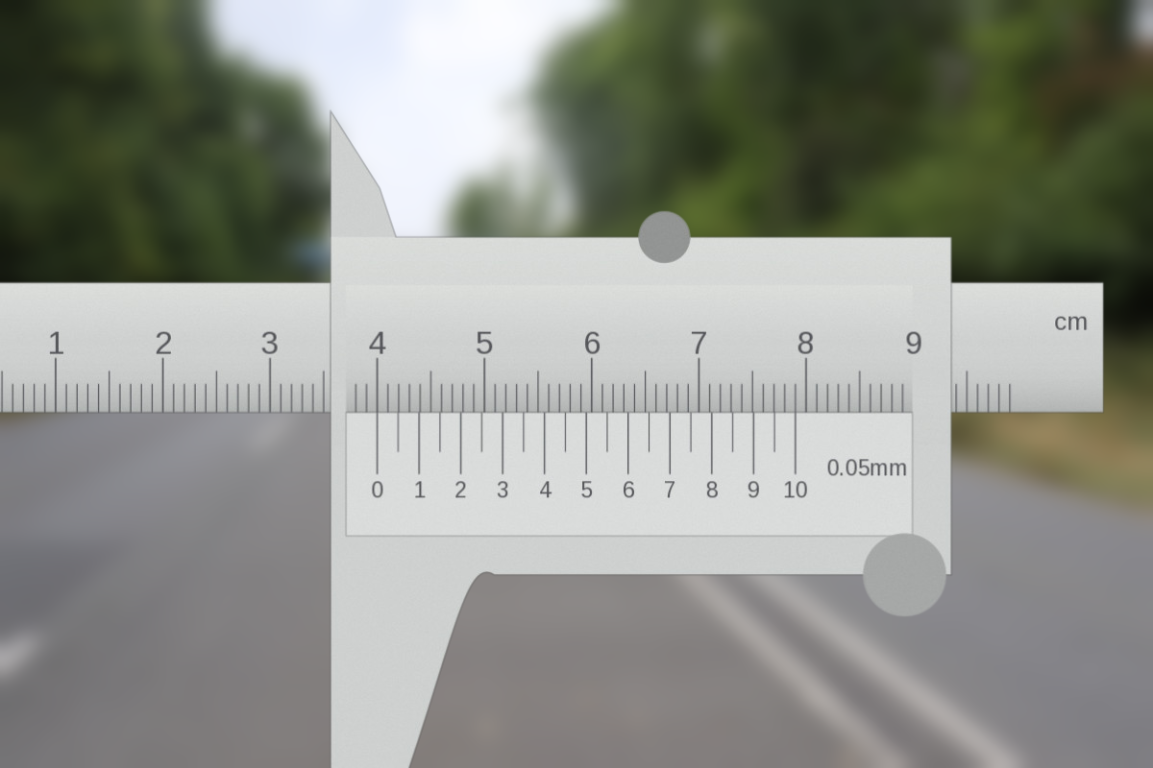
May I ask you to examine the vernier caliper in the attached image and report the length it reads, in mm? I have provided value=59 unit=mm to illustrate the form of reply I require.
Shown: value=40.0 unit=mm
